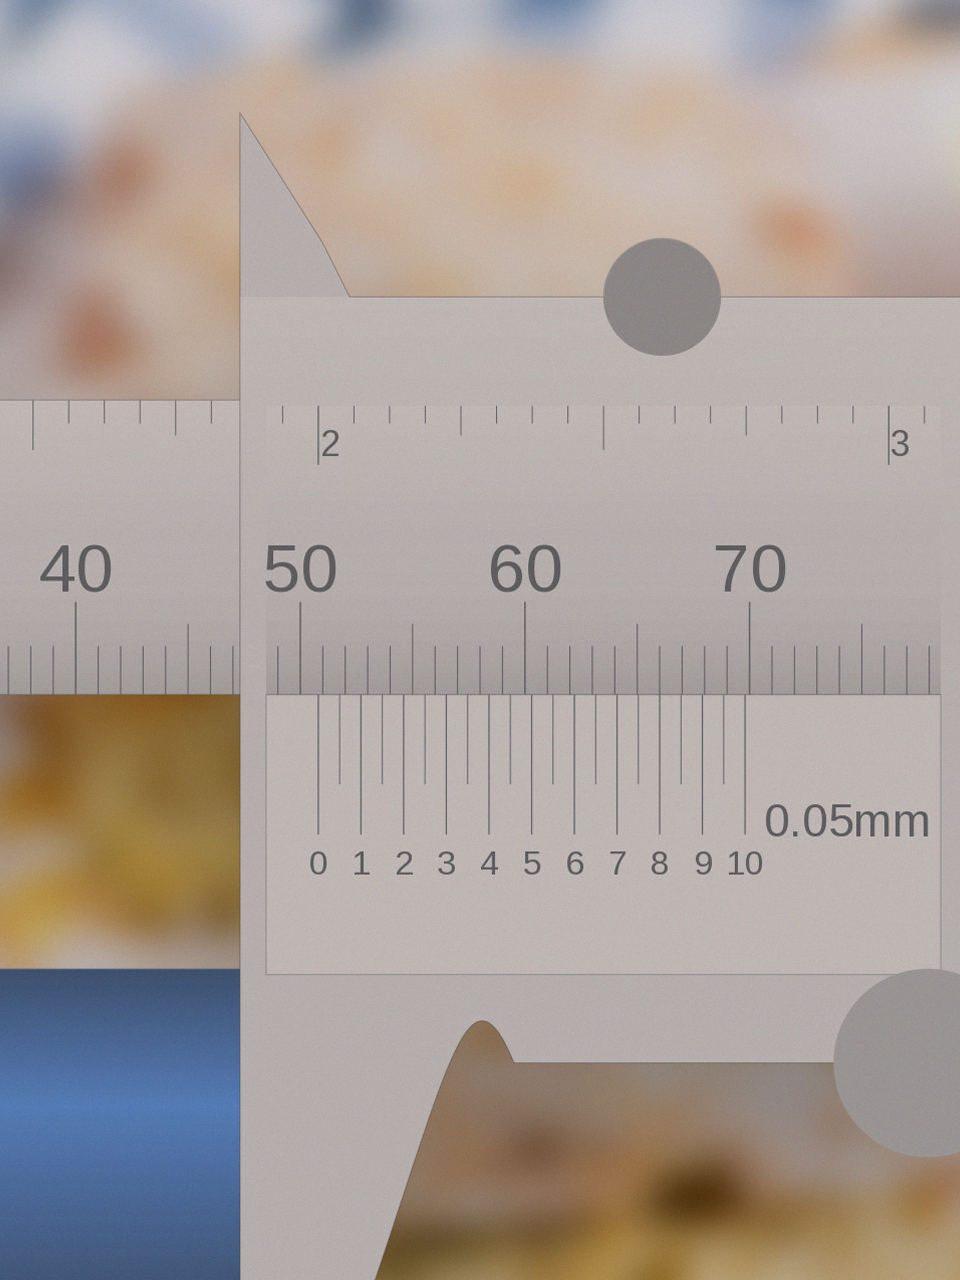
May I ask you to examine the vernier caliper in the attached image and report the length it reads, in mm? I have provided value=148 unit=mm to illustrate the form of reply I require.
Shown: value=50.8 unit=mm
